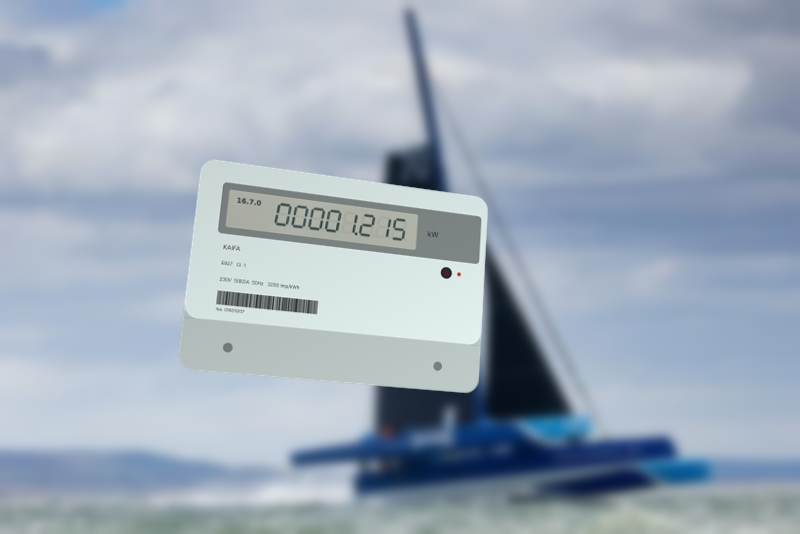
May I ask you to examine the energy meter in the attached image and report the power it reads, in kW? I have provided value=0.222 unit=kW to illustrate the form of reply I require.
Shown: value=1.215 unit=kW
